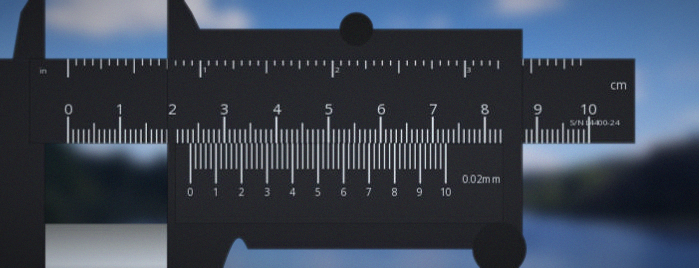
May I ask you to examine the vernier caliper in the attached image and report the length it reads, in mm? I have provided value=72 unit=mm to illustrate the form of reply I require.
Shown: value=23.5 unit=mm
